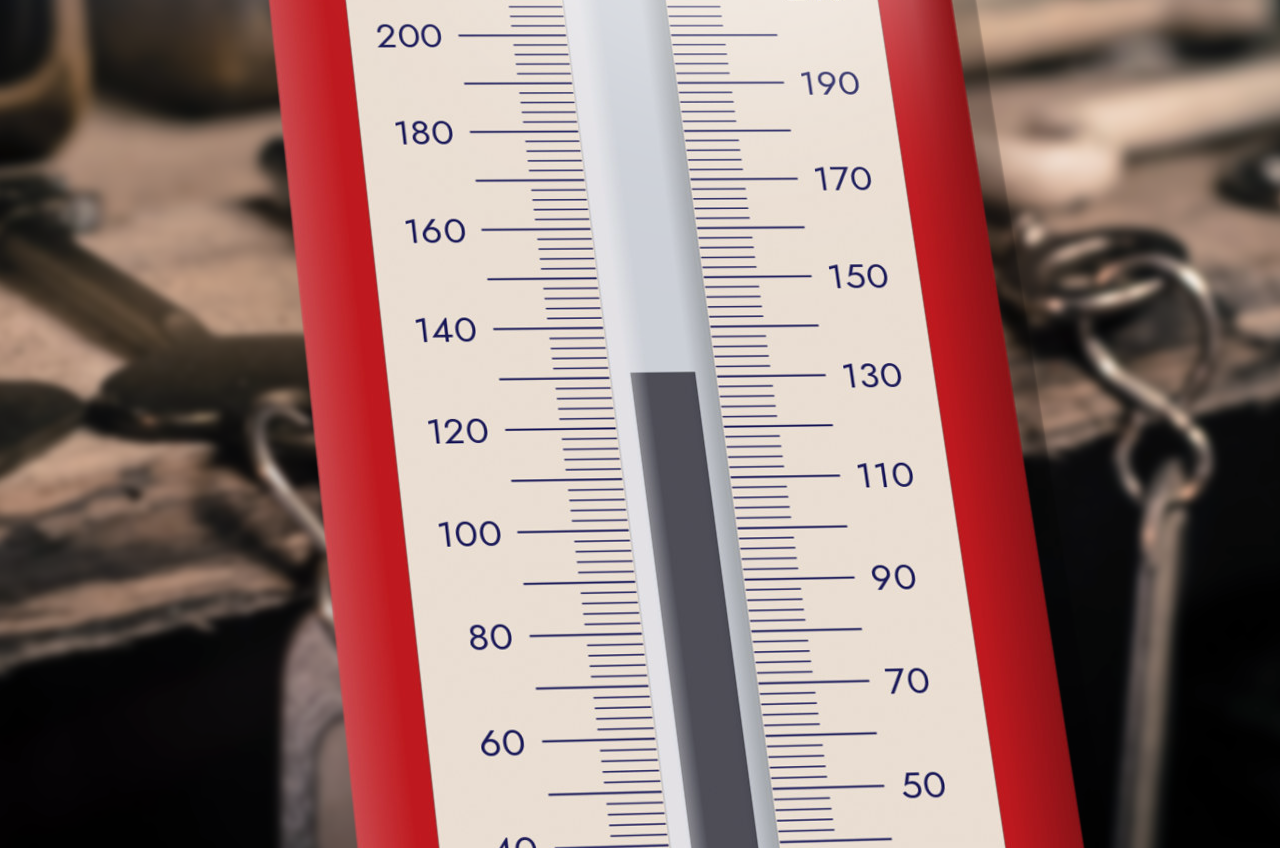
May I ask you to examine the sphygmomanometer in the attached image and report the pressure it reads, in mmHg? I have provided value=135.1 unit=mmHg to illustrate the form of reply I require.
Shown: value=131 unit=mmHg
